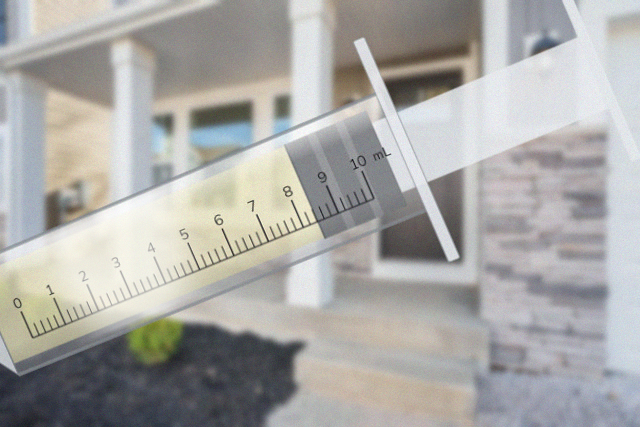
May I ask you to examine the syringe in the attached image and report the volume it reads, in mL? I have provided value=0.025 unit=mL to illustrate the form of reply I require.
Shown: value=8.4 unit=mL
